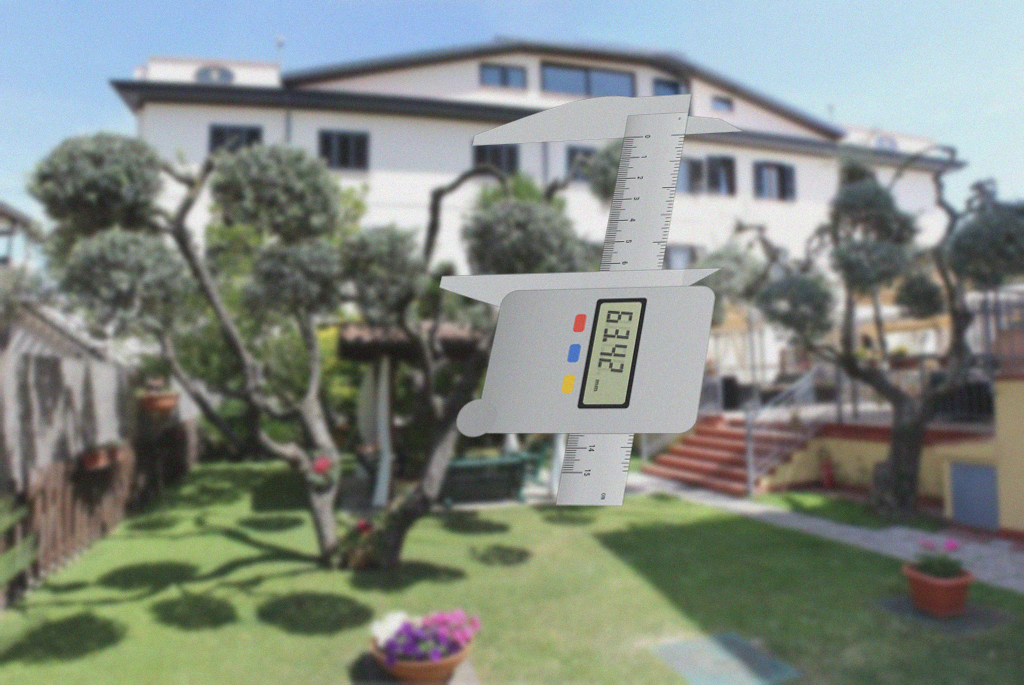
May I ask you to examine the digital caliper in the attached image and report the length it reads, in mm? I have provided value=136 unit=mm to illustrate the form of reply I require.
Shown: value=63.42 unit=mm
